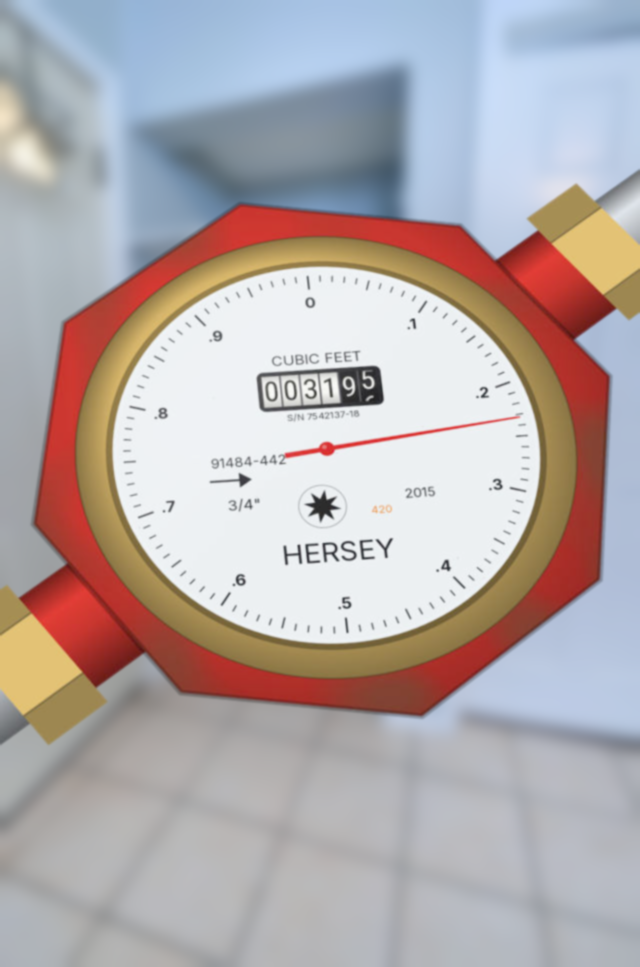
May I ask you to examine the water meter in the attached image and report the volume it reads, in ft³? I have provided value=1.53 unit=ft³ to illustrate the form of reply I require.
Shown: value=3195.23 unit=ft³
